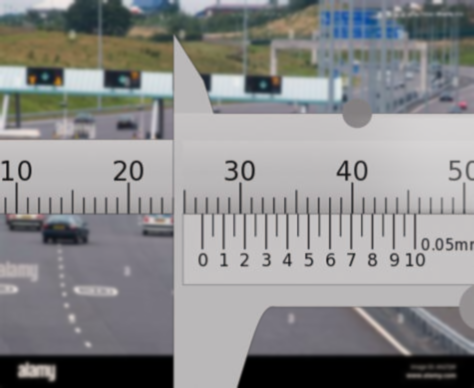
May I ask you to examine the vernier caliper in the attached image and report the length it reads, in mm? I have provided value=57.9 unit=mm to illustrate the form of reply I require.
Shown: value=26.6 unit=mm
